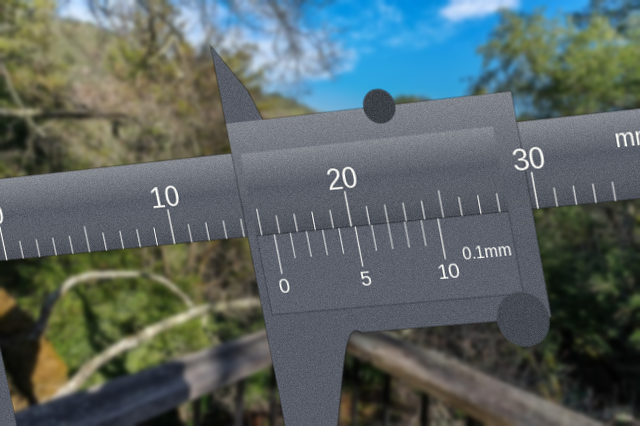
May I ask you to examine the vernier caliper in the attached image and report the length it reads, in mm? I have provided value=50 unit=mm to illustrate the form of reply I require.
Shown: value=15.7 unit=mm
